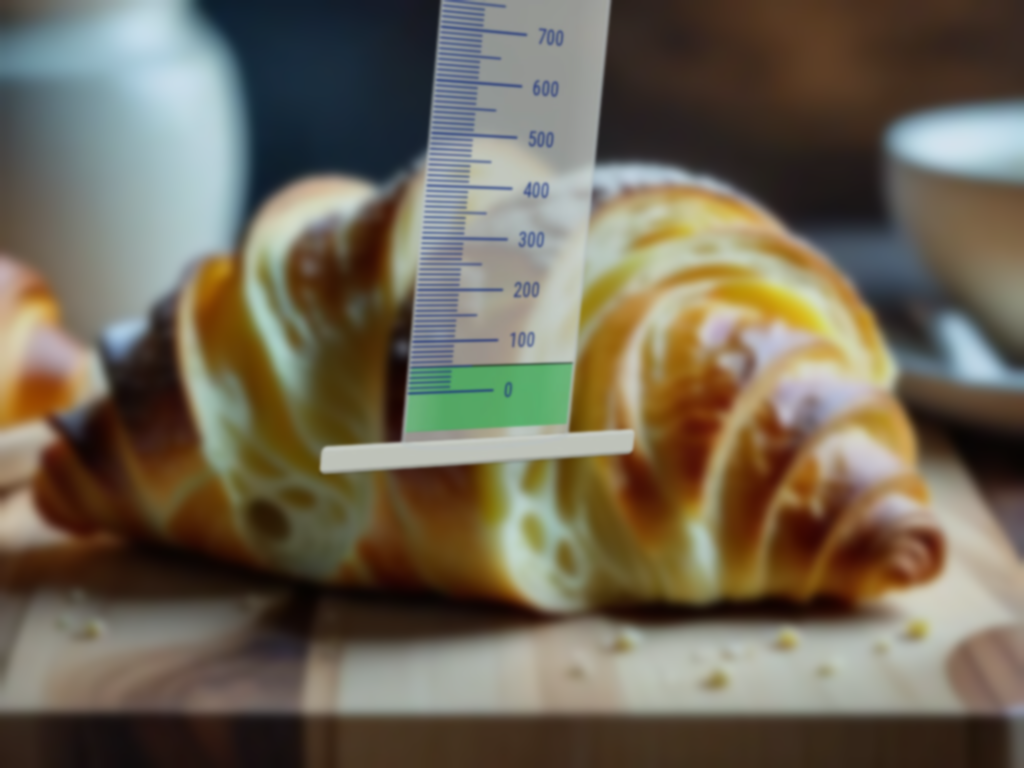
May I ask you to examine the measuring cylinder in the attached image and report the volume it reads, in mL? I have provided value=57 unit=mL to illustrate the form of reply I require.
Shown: value=50 unit=mL
